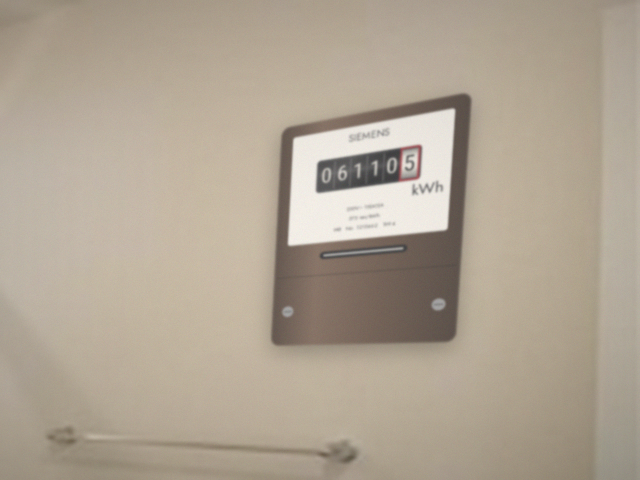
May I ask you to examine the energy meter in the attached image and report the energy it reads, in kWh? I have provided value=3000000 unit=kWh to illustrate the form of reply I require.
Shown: value=6110.5 unit=kWh
